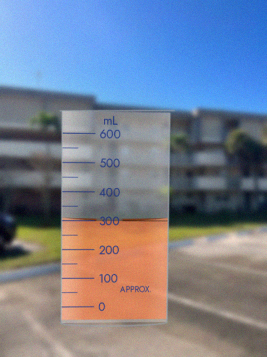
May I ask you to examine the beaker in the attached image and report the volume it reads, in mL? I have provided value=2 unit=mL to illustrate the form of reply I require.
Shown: value=300 unit=mL
